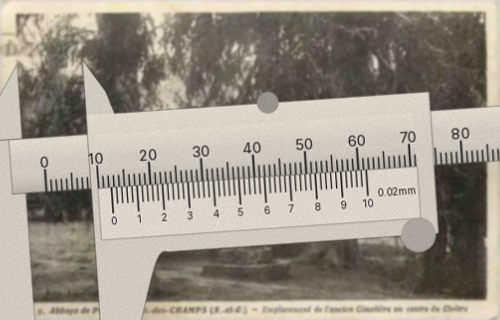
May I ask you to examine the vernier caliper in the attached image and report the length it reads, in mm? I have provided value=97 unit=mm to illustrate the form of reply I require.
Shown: value=12.5 unit=mm
